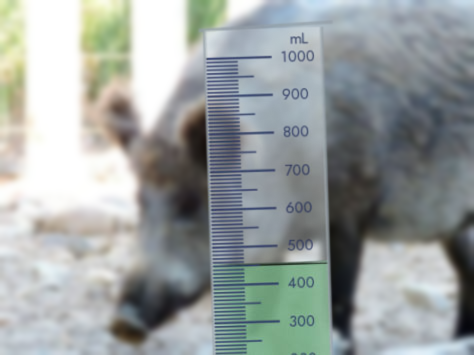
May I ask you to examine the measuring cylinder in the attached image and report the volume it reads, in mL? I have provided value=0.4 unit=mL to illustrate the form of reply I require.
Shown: value=450 unit=mL
